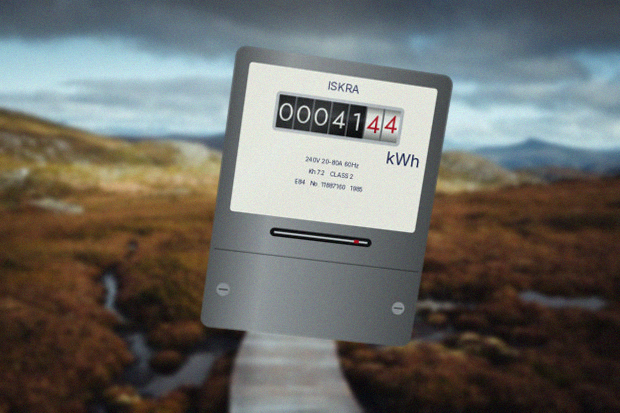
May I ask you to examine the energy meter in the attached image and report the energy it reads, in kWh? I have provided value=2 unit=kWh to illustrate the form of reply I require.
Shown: value=41.44 unit=kWh
